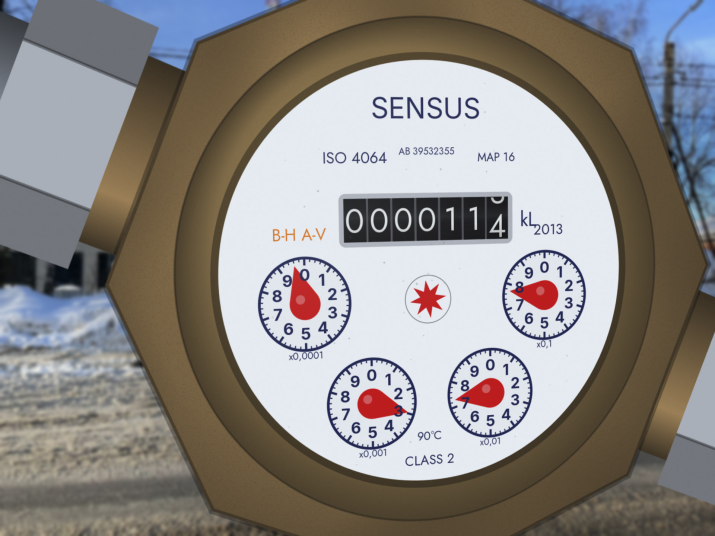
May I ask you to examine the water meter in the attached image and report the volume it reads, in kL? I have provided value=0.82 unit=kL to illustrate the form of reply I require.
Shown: value=113.7729 unit=kL
